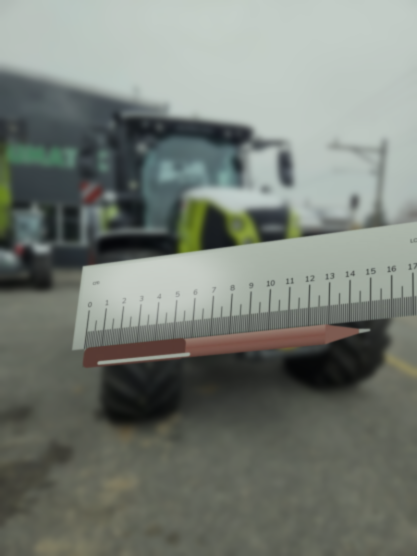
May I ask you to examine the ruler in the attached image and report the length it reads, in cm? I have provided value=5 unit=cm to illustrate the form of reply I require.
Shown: value=15 unit=cm
